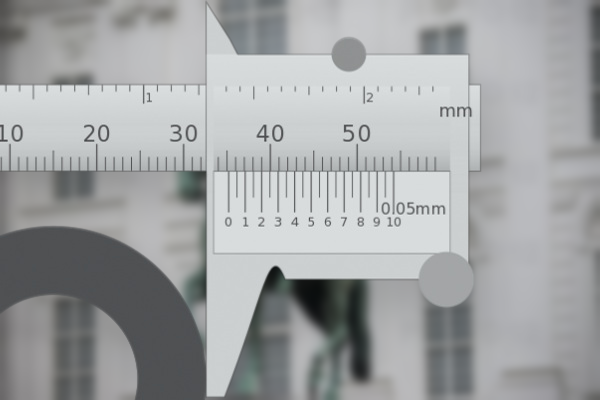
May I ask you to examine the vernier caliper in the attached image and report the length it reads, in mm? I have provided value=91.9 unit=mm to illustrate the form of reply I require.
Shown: value=35.2 unit=mm
